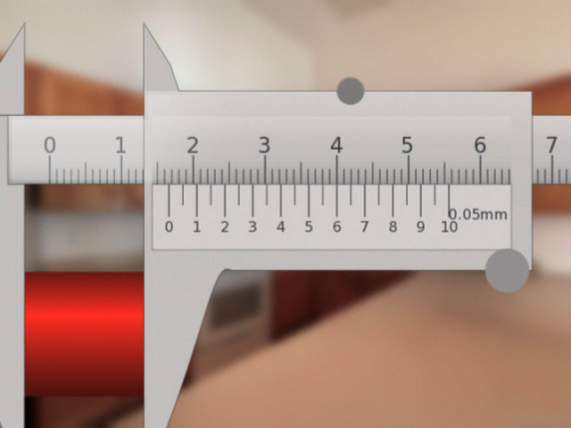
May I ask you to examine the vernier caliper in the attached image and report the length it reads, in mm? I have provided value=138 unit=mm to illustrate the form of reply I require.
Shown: value=16.6 unit=mm
